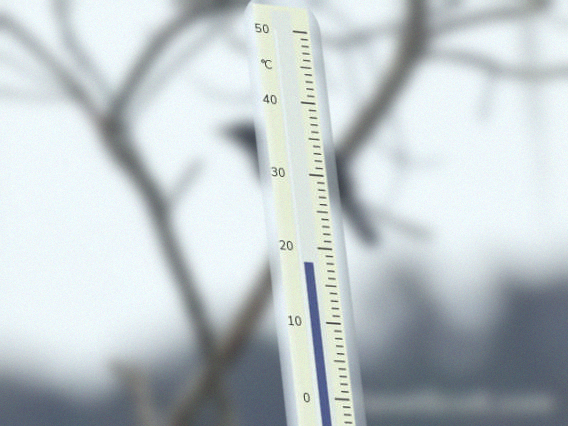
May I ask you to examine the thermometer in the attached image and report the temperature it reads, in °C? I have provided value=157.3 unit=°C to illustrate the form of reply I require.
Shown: value=18 unit=°C
